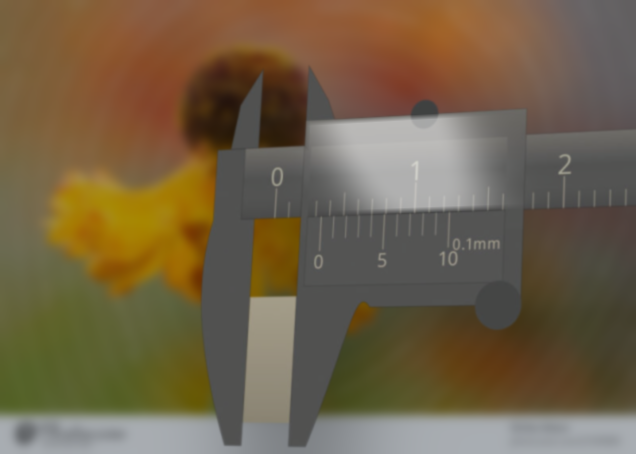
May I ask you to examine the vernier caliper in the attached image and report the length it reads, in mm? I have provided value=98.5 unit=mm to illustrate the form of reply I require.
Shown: value=3.4 unit=mm
